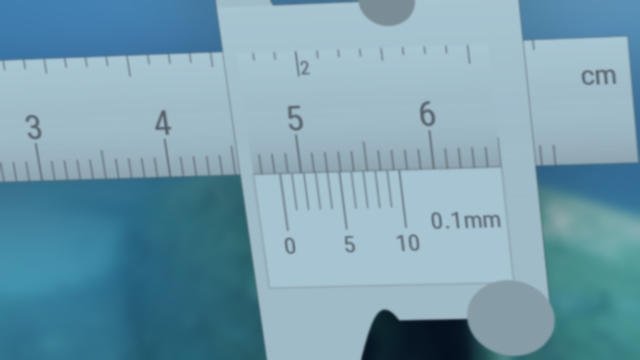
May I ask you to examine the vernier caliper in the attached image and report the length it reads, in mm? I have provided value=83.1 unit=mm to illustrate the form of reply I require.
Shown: value=48.4 unit=mm
